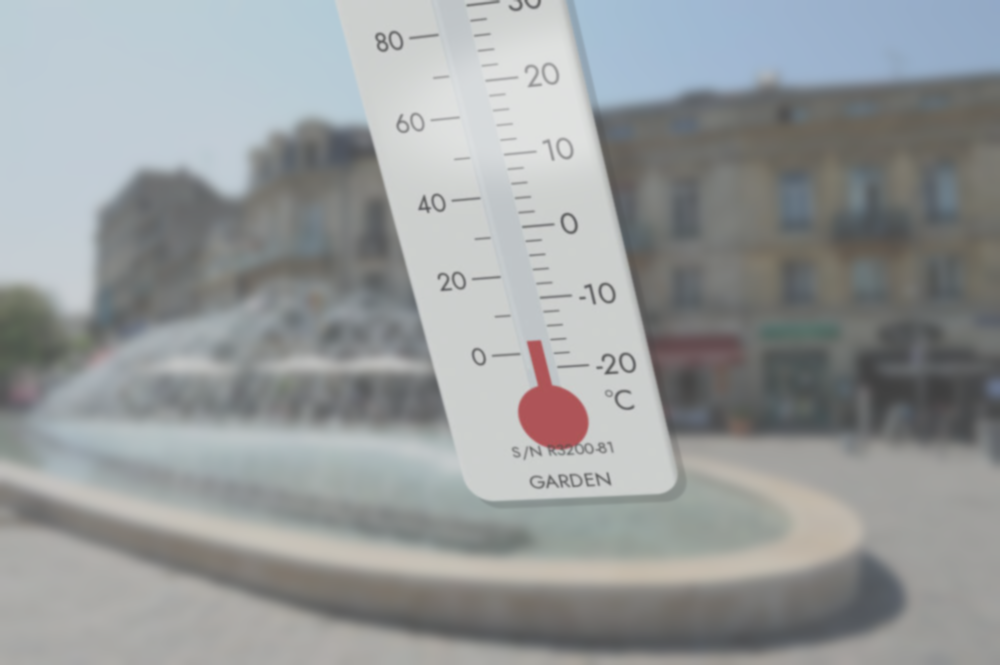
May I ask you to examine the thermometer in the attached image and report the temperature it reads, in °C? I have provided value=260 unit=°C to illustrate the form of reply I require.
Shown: value=-16 unit=°C
